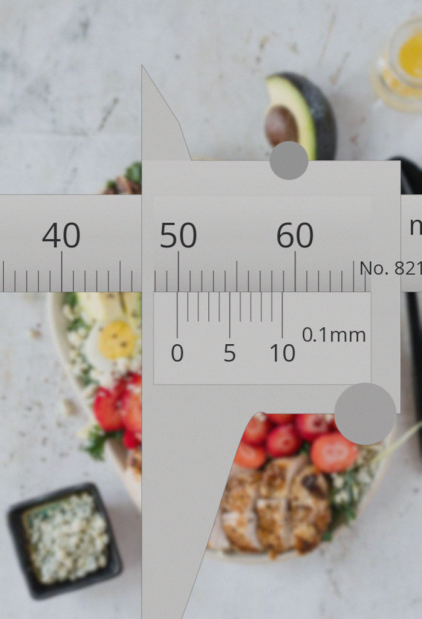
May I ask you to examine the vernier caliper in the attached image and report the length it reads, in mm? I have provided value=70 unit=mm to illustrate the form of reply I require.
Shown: value=49.9 unit=mm
